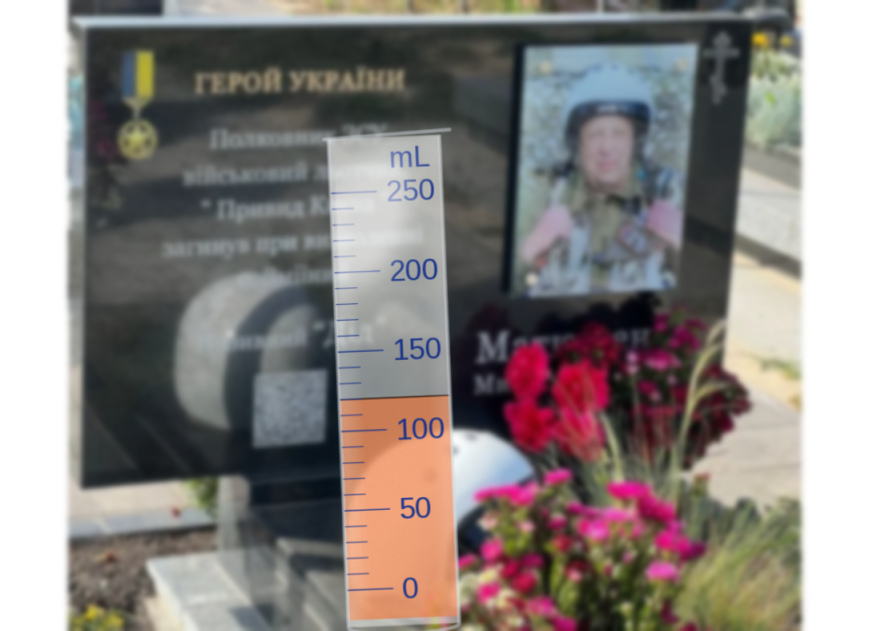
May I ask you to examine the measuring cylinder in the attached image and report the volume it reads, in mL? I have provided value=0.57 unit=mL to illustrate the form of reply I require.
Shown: value=120 unit=mL
